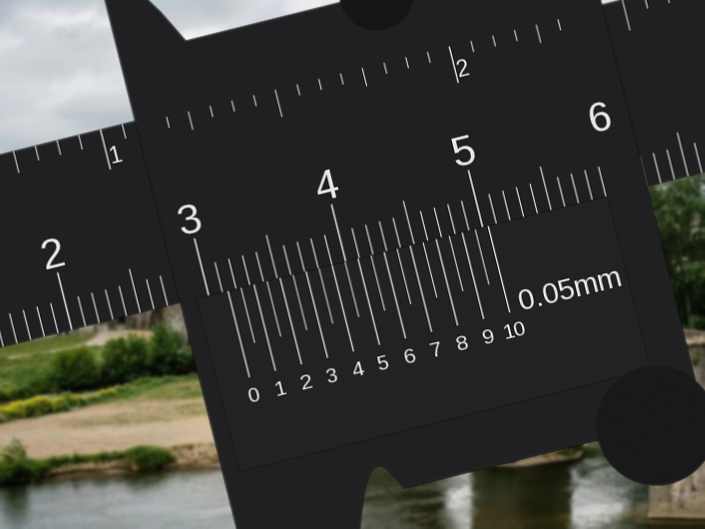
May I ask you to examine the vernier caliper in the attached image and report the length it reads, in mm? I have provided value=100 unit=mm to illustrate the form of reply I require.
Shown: value=31.4 unit=mm
